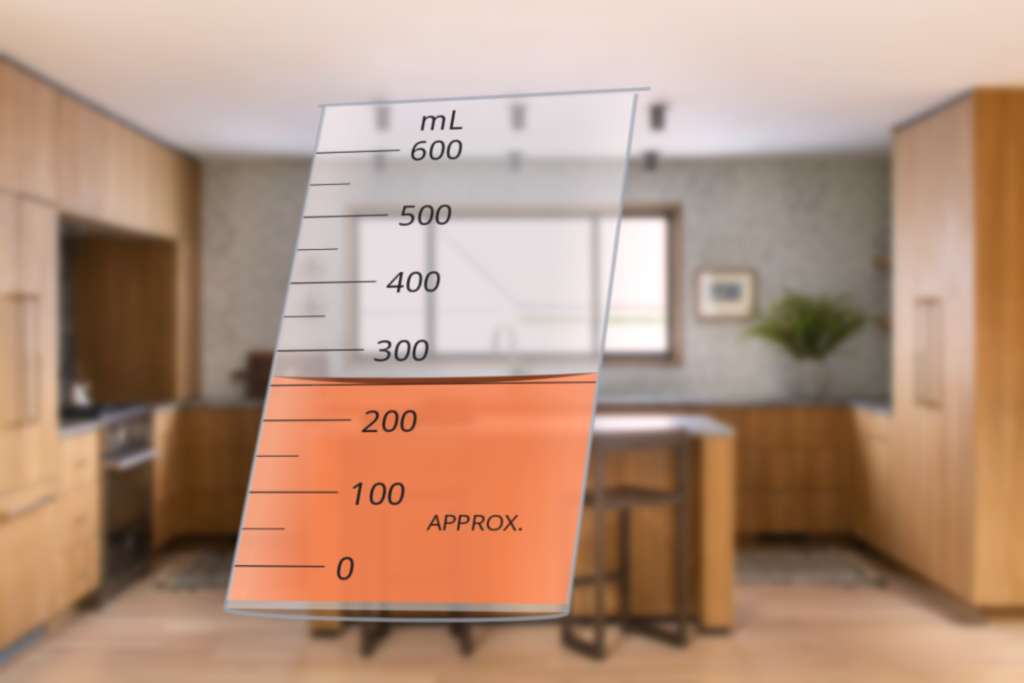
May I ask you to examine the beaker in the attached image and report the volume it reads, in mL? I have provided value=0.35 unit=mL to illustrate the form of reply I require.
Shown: value=250 unit=mL
